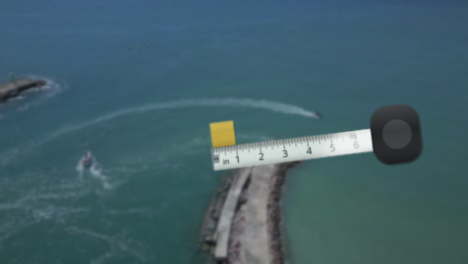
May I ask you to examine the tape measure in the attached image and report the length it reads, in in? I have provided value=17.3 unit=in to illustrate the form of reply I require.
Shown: value=1 unit=in
